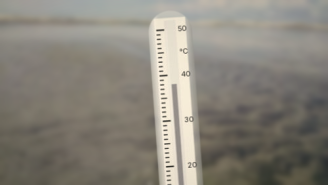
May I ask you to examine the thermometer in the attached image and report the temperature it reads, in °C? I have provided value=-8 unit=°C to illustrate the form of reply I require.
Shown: value=38 unit=°C
